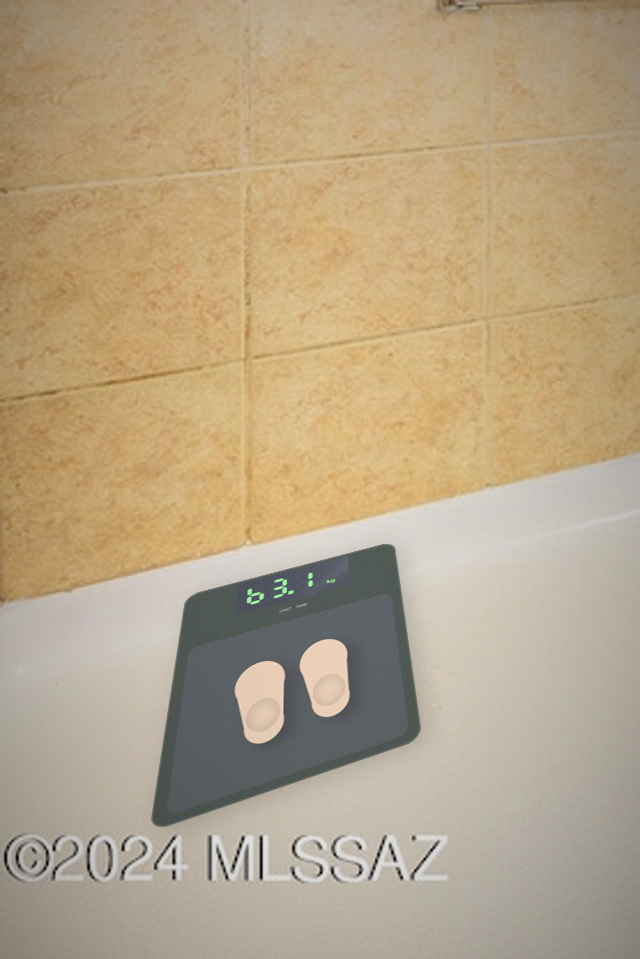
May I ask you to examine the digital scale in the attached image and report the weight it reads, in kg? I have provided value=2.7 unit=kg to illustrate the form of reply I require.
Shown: value=63.1 unit=kg
